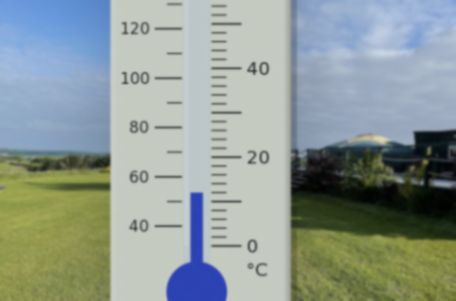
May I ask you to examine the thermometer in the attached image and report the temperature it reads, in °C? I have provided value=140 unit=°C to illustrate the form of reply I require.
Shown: value=12 unit=°C
